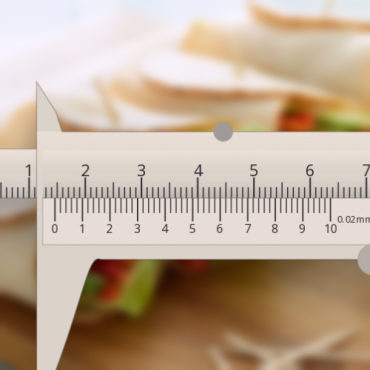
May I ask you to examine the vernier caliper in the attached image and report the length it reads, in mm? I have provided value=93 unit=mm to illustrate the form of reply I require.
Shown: value=14.6 unit=mm
